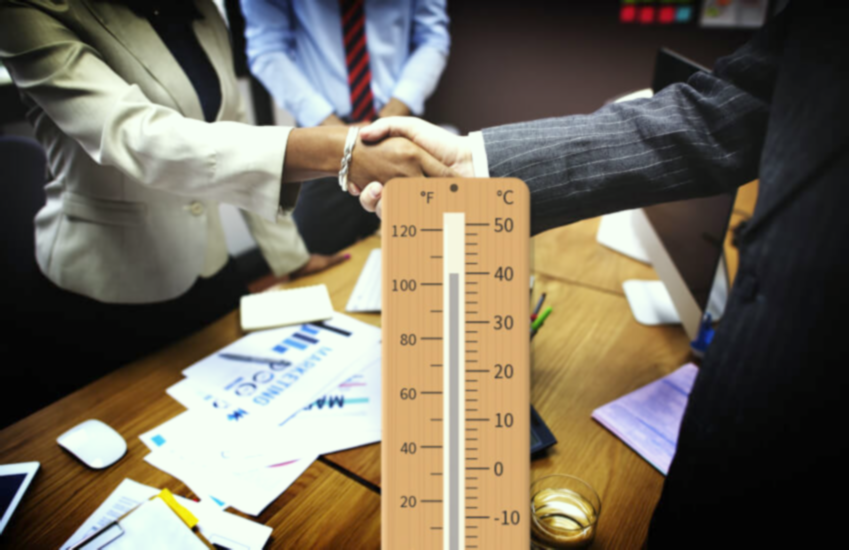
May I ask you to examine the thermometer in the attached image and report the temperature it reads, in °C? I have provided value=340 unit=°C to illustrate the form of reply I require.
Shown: value=40 unit=°C
